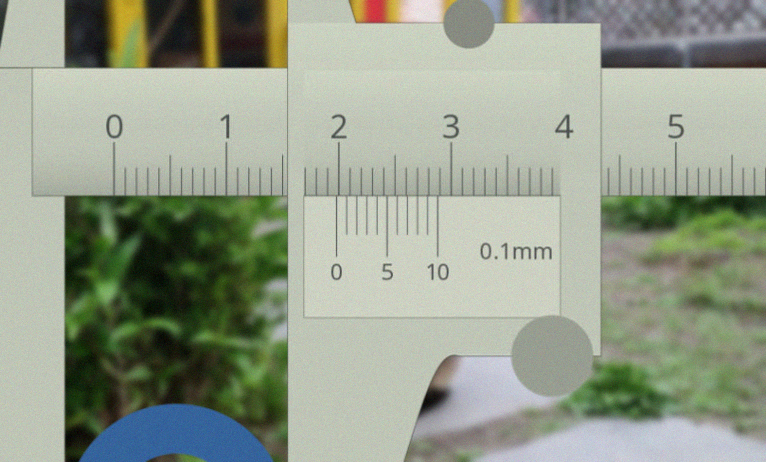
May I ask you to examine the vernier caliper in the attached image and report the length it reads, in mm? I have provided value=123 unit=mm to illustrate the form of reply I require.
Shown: value=19.8 unit=mm
